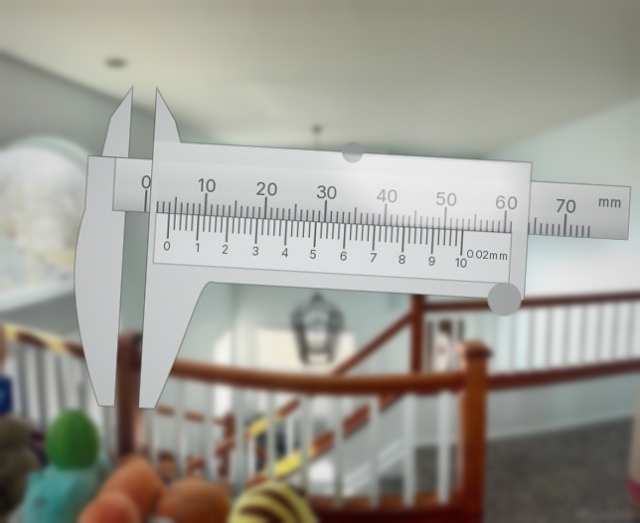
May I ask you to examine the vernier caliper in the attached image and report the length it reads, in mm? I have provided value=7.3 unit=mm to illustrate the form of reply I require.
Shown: value=4.0 unit=mm
